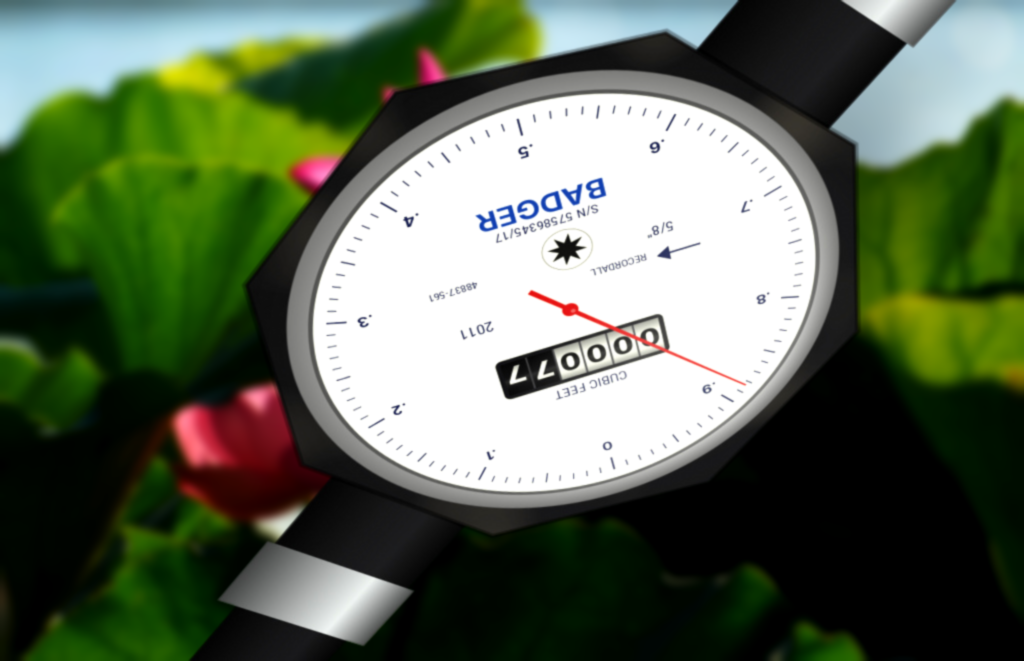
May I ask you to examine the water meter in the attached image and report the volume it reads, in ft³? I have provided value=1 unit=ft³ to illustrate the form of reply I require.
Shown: value=76.88 unit=ft³
